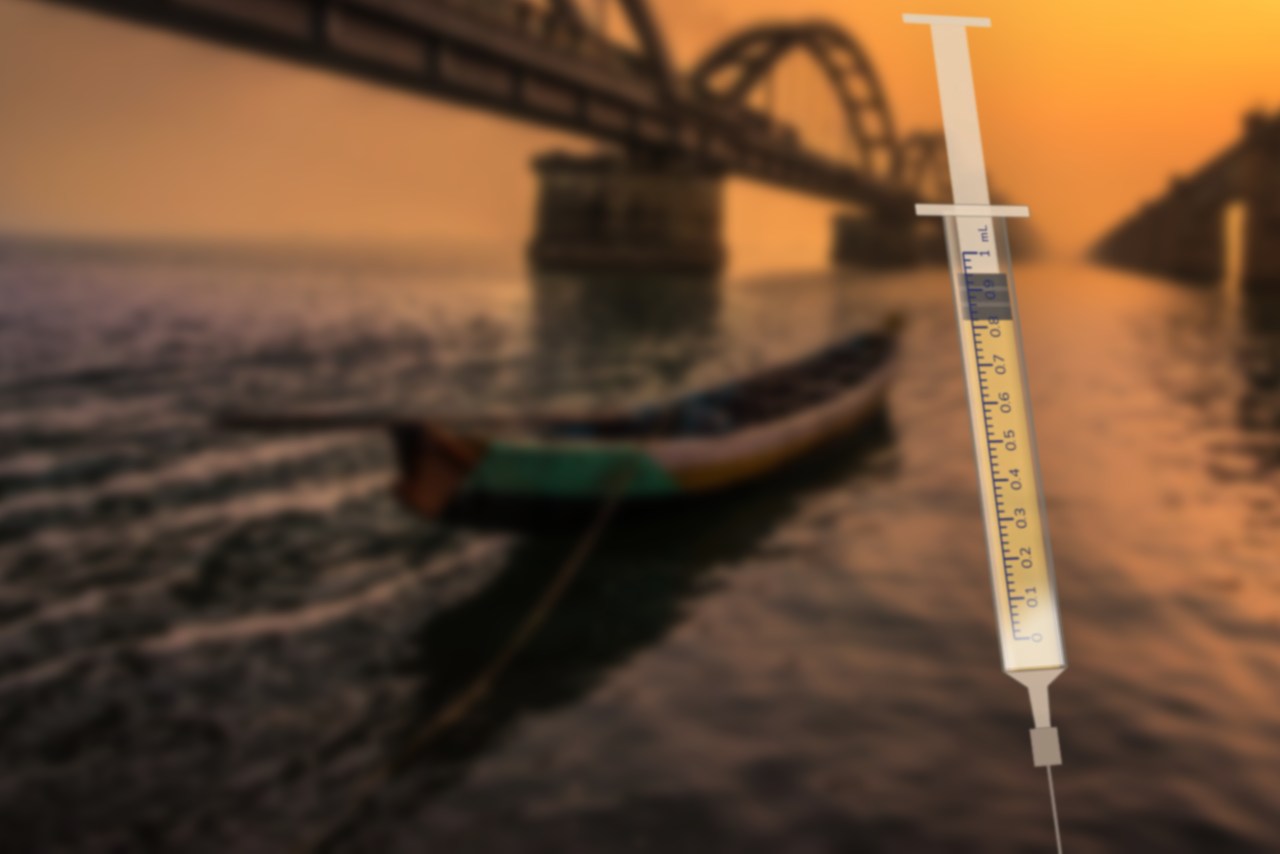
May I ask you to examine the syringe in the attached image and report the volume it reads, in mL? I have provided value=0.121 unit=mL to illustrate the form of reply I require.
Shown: value=0.82 unit=mL
